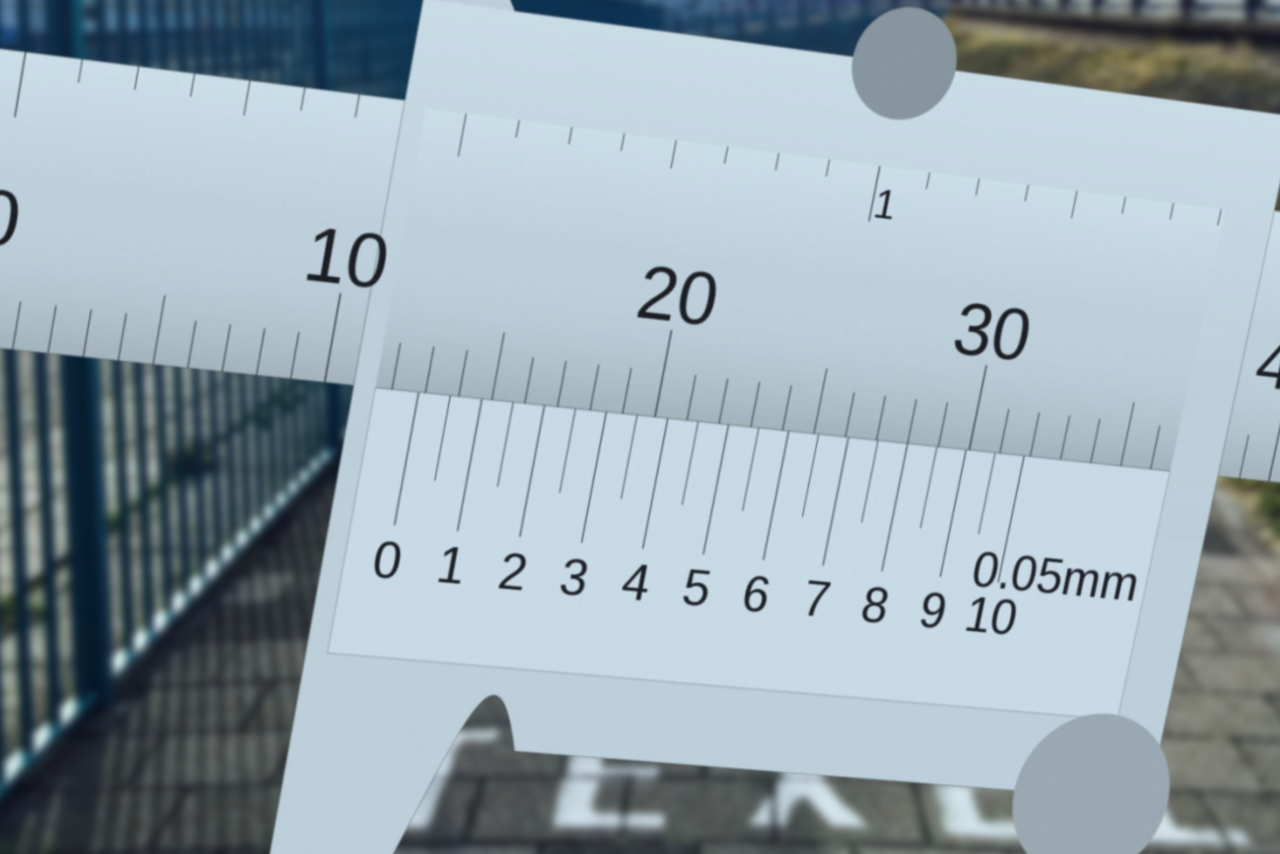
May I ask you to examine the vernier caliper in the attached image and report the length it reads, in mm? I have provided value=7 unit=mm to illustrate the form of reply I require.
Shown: value=12.80 unit=mm
